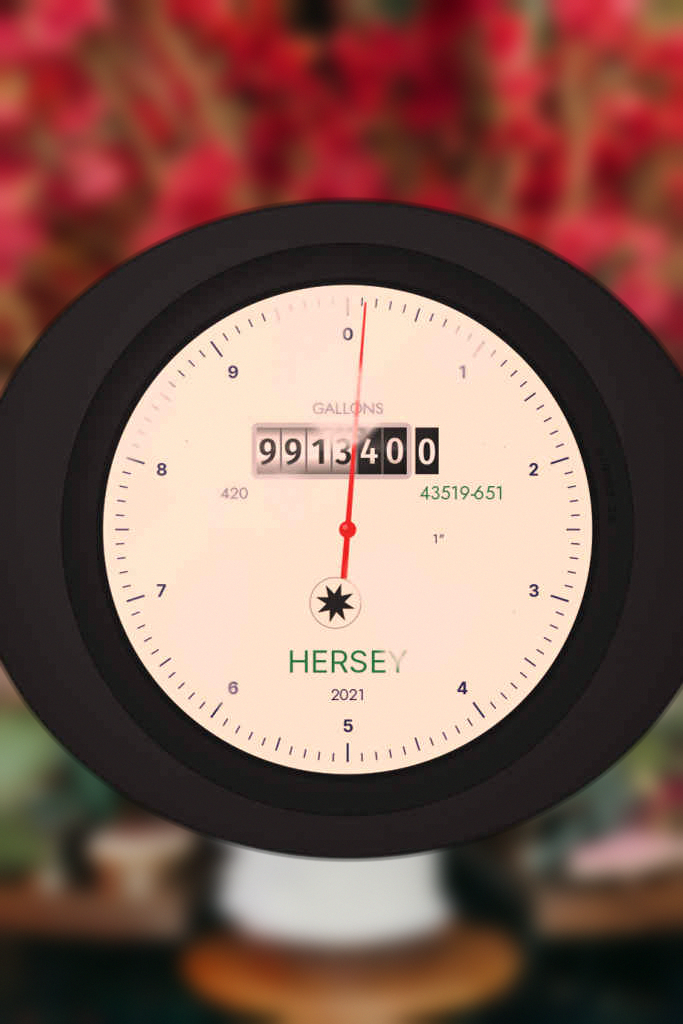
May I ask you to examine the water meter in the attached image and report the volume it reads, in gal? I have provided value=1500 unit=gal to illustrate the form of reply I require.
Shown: value=9913400.1 unit=gal
